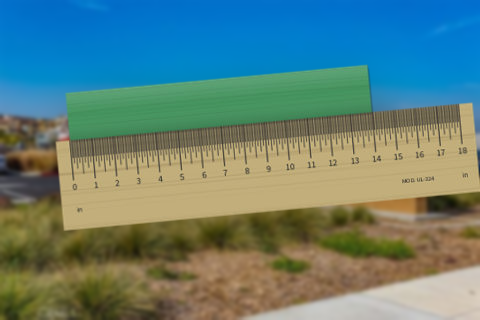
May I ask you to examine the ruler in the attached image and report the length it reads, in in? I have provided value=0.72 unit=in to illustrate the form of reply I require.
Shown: value=14 unit=in
